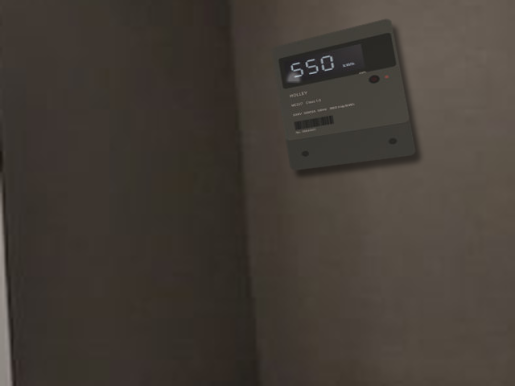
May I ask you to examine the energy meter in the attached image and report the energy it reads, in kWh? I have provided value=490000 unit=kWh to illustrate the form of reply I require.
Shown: value=550 unit=kWh
